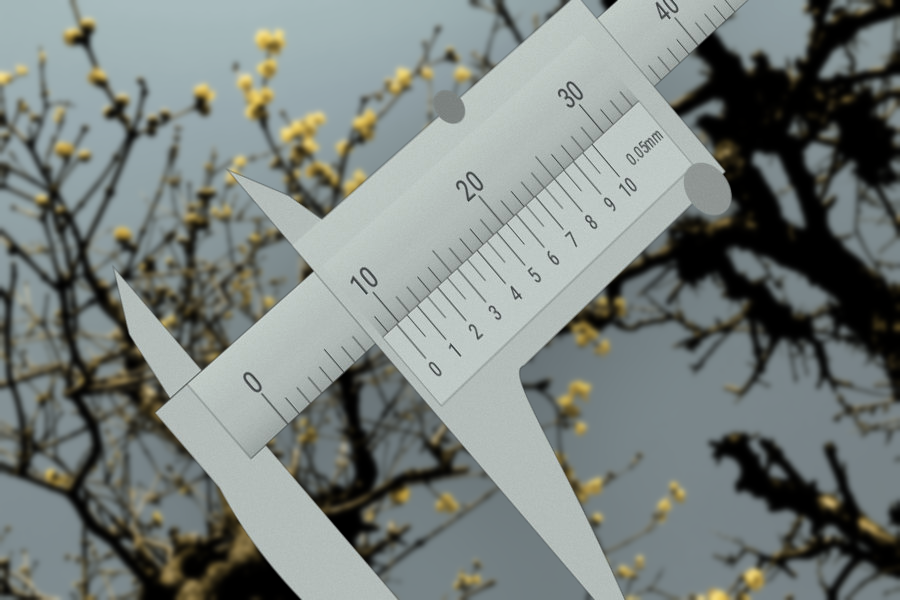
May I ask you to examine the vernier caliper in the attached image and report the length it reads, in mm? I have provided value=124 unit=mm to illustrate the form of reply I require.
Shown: value=9.8 unit=mm
